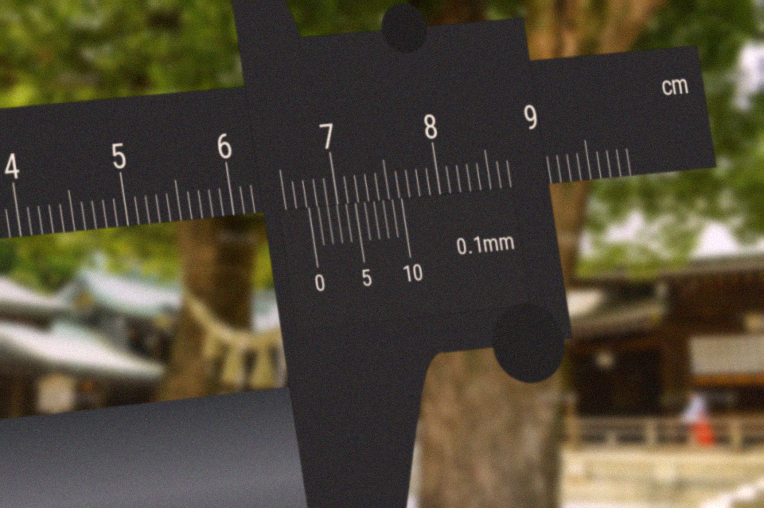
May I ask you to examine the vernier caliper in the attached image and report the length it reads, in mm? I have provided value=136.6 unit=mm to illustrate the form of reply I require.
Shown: value=67.2 unit=mm
